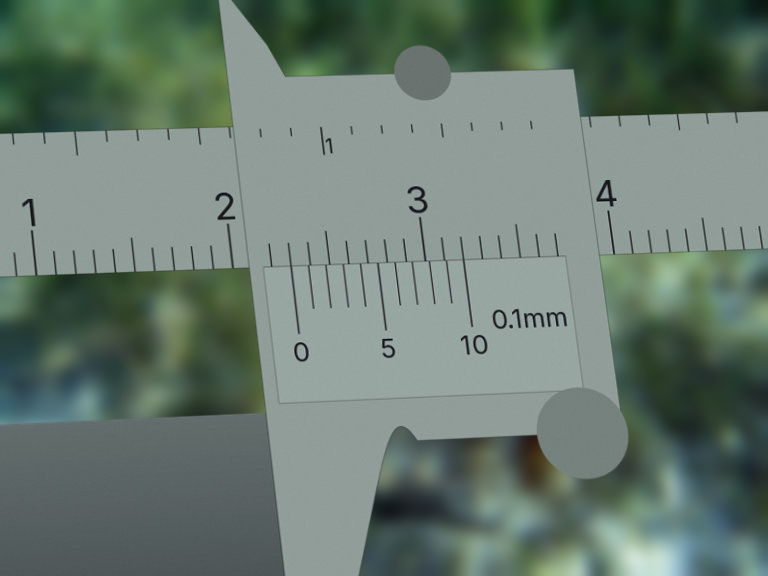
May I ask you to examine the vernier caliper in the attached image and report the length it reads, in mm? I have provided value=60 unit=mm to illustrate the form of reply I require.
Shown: value=23.0 unit=mm
